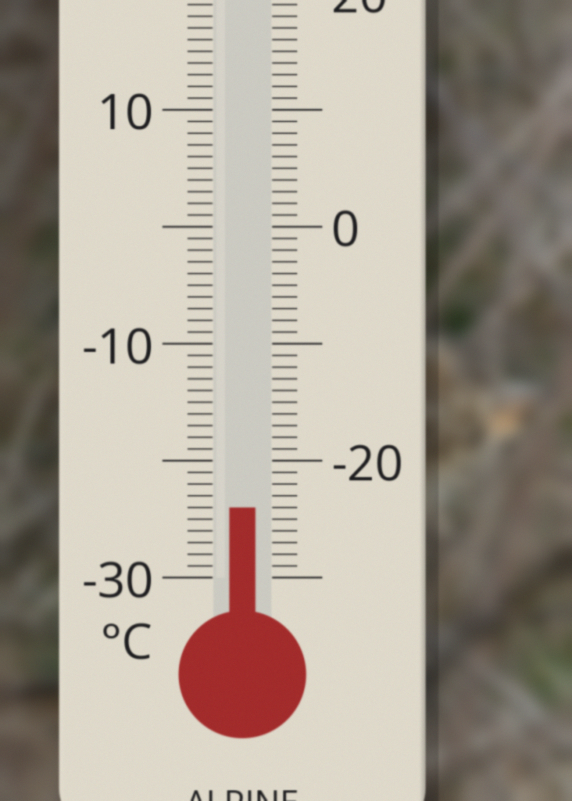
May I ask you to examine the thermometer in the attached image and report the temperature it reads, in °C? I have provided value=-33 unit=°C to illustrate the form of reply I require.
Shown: value=-24 unit=°C
